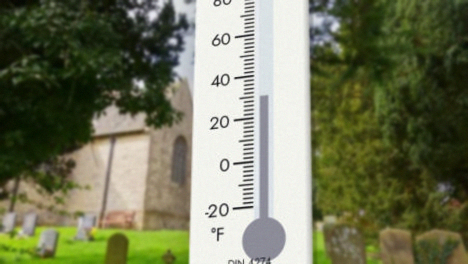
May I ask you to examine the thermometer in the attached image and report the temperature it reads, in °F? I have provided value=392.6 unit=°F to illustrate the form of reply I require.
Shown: value=30 unit=°F
